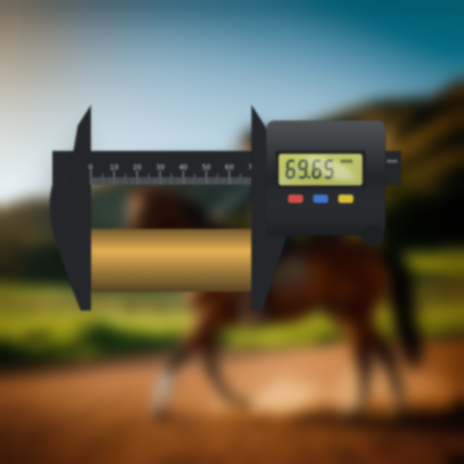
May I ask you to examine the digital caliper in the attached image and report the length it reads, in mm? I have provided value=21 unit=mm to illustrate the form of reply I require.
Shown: value=69.65 unit=mm
